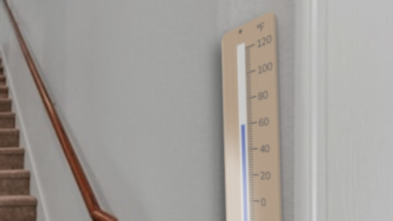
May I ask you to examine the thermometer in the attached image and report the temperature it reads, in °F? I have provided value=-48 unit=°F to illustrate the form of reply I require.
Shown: value=60 unit=°F
